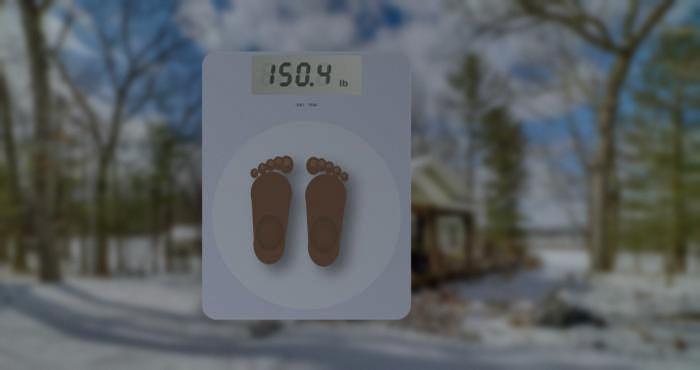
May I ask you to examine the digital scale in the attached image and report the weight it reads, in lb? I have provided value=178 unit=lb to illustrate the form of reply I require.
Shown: value=150.4 unit=lb
